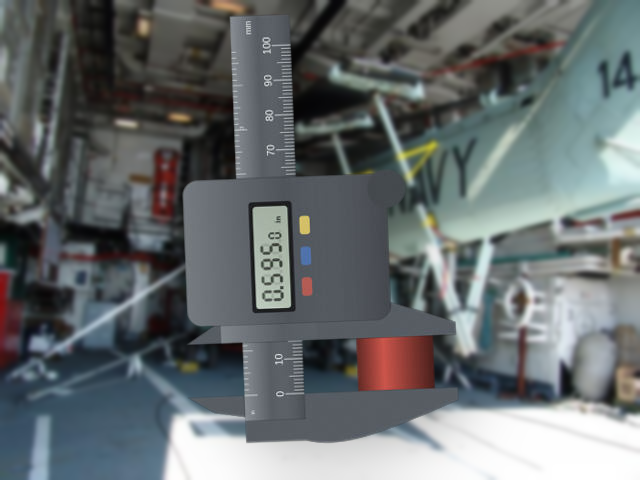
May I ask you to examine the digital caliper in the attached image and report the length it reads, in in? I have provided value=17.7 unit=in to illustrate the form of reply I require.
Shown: value=0.5950 unit=in
